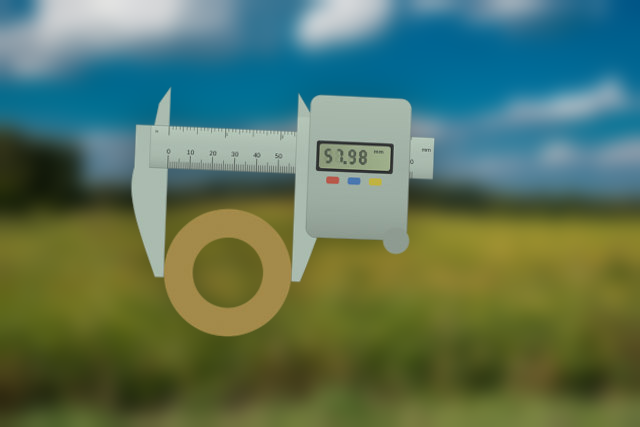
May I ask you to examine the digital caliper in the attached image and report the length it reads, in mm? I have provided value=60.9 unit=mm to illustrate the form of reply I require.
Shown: value=57.98 unit=mm
